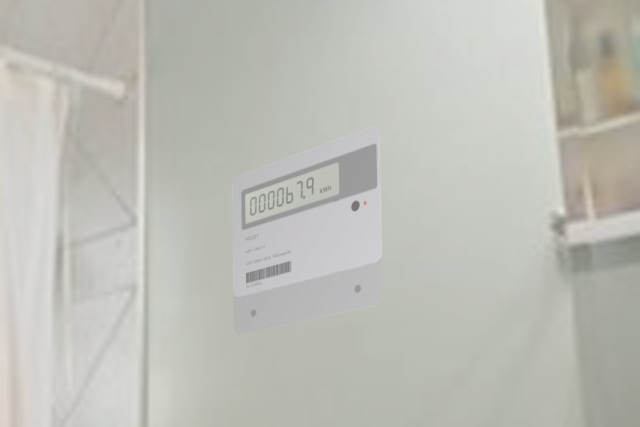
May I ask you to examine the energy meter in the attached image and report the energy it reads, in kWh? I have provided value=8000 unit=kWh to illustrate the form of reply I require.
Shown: value=67.9 unit=kWh
